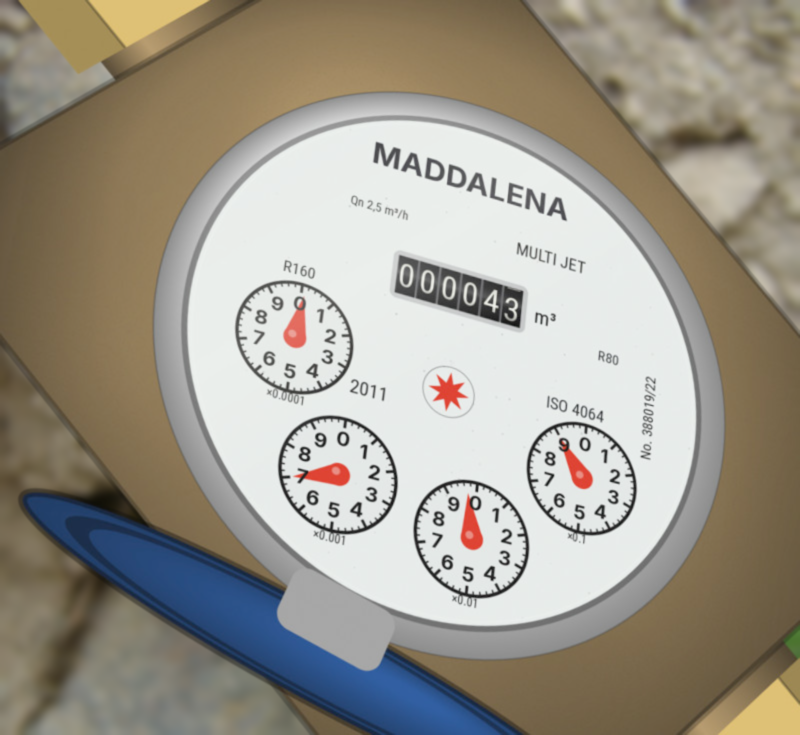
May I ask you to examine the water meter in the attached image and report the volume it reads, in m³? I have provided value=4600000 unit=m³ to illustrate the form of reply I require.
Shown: value=42.8970 unit=m³
